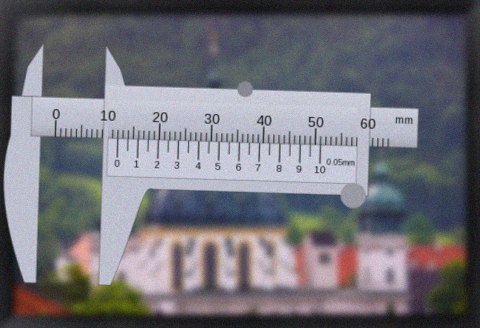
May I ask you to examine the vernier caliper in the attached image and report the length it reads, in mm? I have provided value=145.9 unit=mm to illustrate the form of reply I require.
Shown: value=12.0 unit=mm
